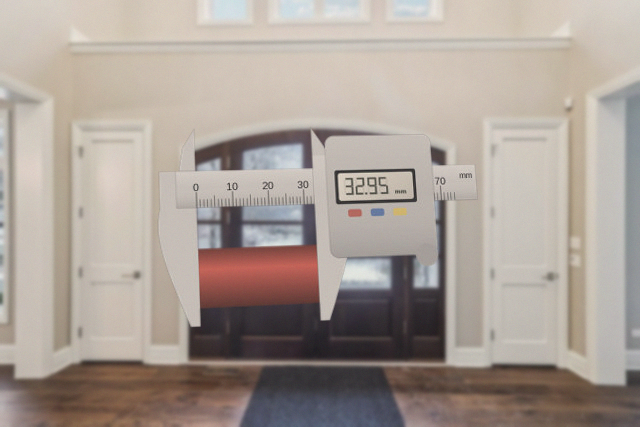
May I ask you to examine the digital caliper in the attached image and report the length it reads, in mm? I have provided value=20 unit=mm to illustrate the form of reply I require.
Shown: value=32.95 unit=mm
